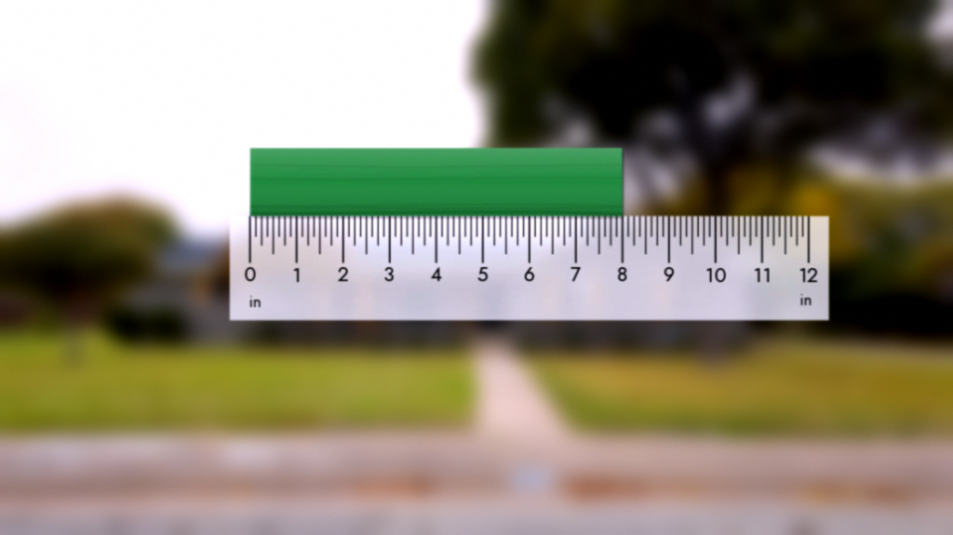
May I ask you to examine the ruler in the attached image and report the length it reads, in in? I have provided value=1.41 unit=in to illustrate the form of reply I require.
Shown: value=8 unit=in
